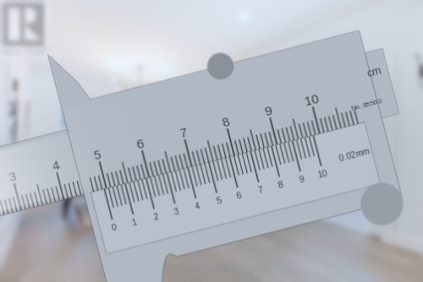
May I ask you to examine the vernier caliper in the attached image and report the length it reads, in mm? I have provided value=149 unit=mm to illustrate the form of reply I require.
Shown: value=49.5 unit=mm
